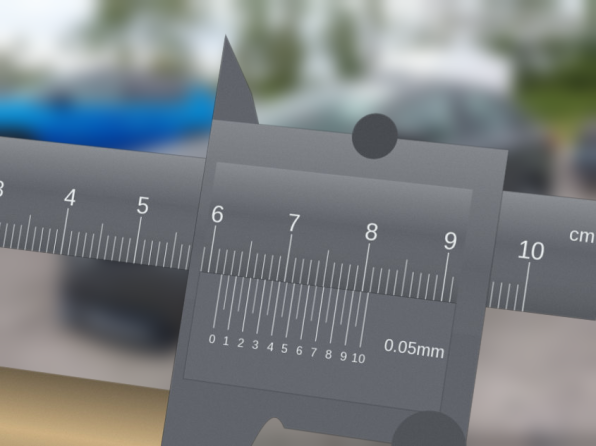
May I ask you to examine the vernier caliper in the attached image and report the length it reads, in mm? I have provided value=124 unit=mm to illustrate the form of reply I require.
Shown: value=61.8 unit=mm
